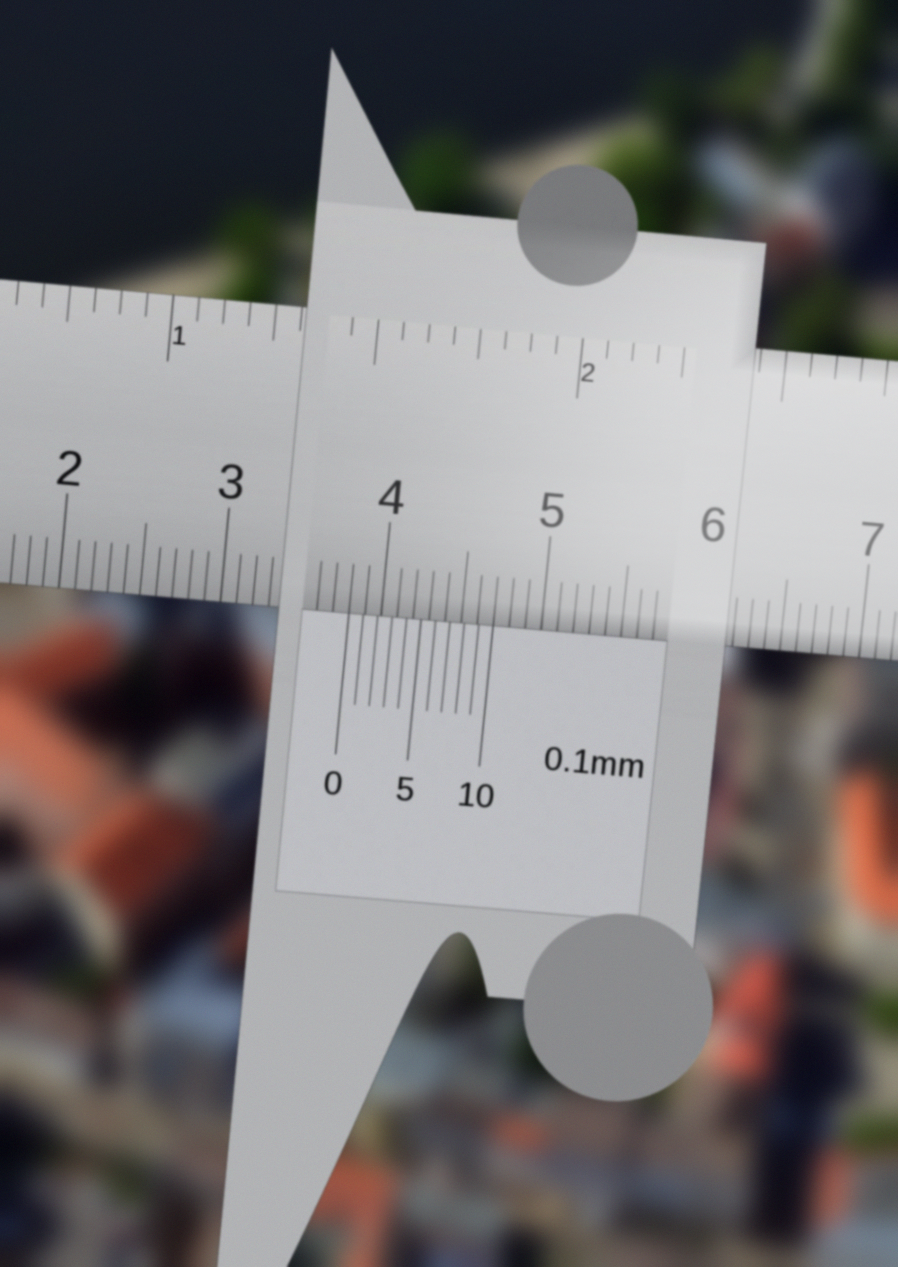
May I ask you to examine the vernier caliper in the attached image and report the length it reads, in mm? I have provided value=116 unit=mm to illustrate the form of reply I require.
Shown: value=38.0 unit=mm
